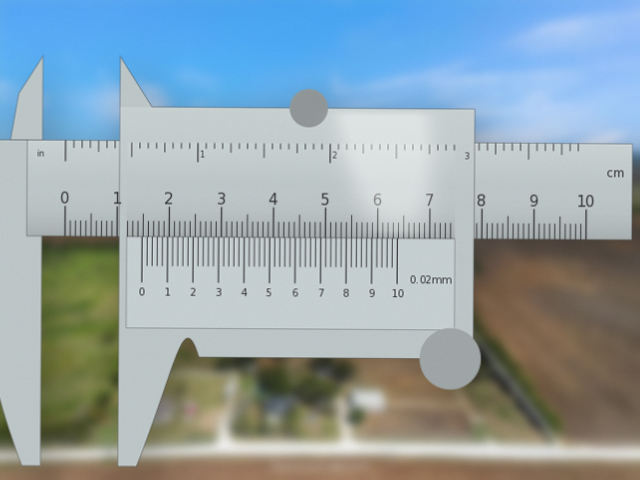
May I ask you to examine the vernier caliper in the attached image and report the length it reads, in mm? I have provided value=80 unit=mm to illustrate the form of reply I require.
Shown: value=14.8 unit=mm
